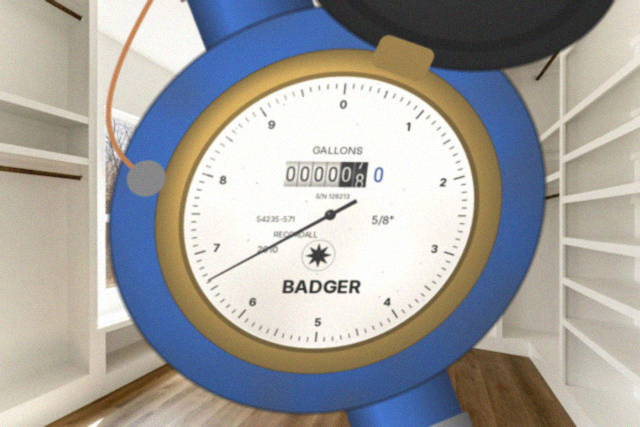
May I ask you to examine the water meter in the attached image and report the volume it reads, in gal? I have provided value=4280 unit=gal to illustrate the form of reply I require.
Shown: value=76.6 unit=gal
